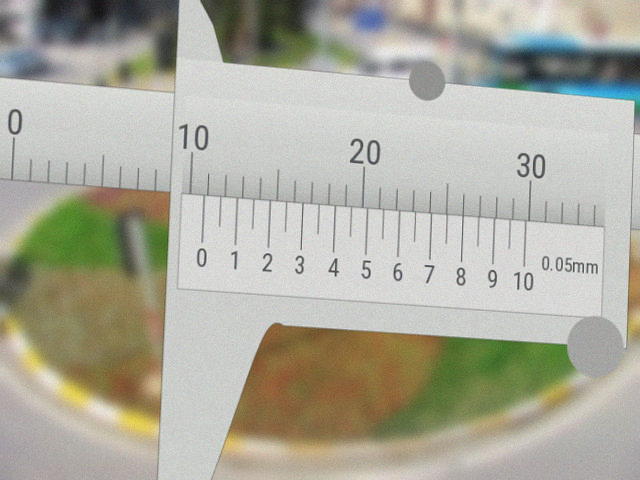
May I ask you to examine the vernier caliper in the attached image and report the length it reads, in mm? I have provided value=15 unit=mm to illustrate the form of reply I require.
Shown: value=10.8 unit=mm
